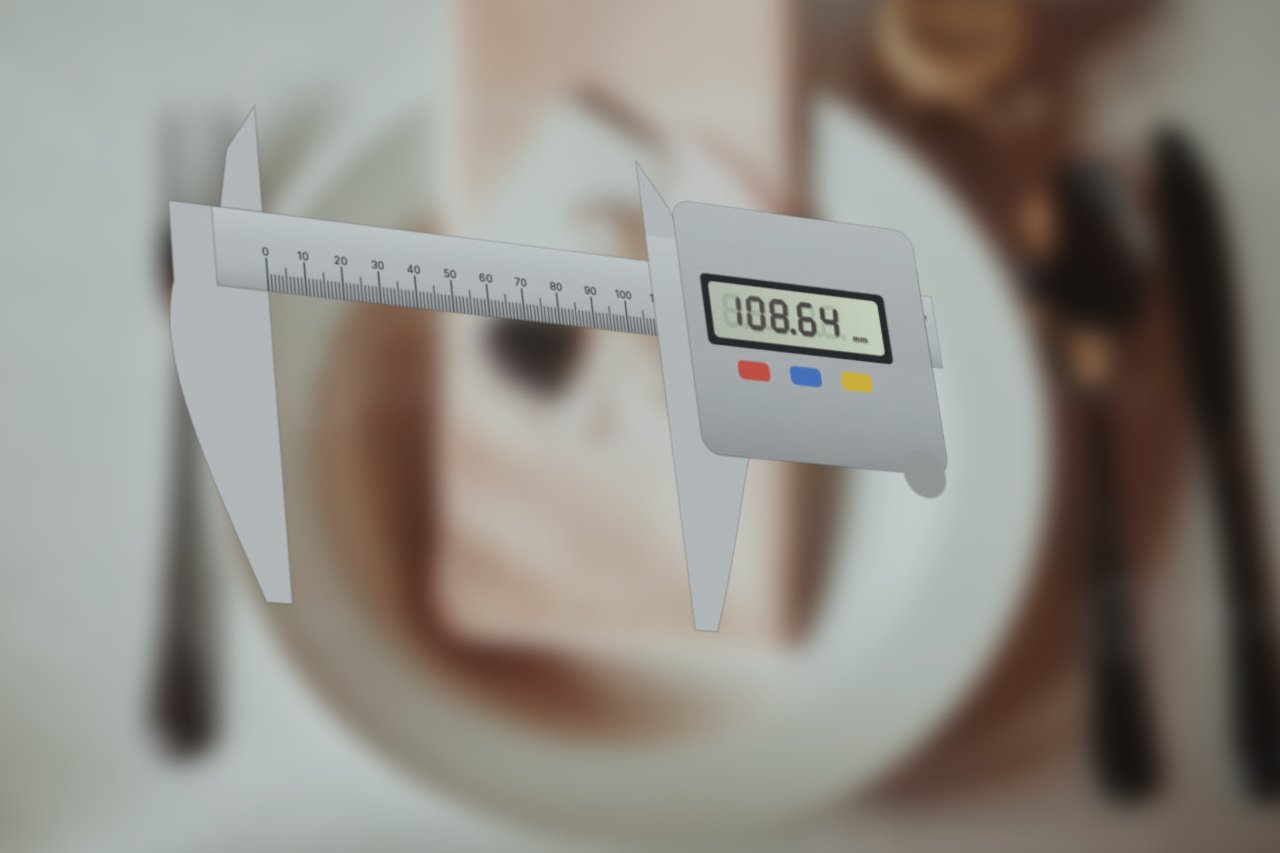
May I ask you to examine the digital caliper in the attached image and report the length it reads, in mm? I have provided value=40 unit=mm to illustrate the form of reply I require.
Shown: value=108.64 unit=mm
